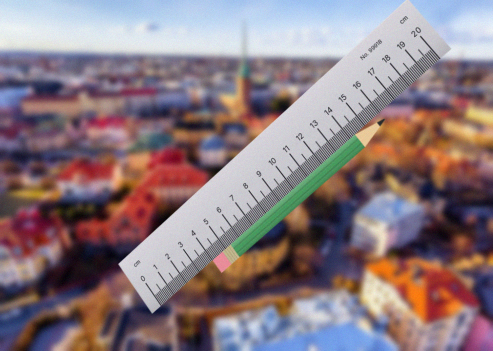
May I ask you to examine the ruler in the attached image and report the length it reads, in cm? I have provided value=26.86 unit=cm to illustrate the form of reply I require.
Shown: value=12 unit=cm
